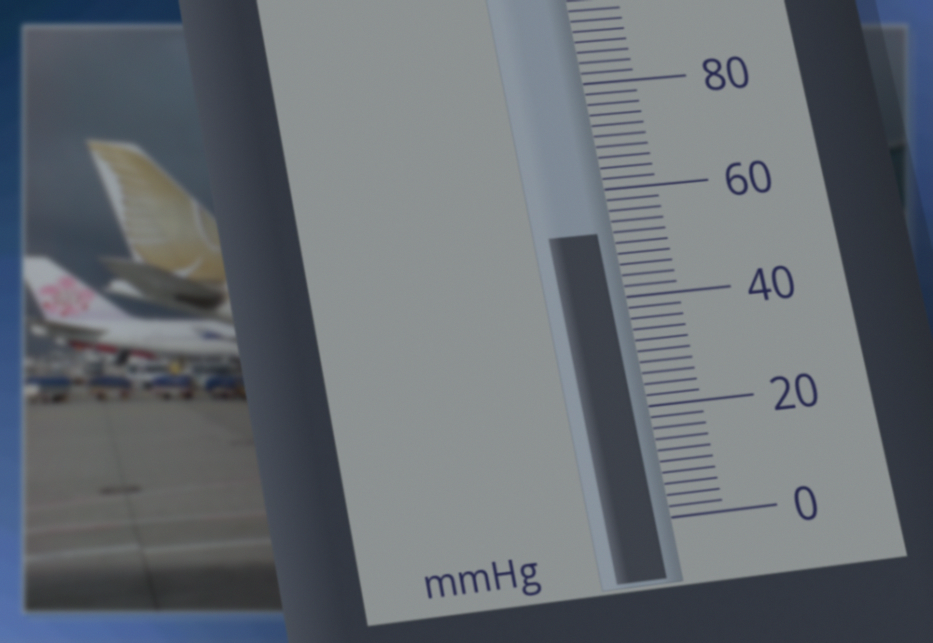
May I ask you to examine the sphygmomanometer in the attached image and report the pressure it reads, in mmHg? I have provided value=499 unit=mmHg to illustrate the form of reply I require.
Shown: value=52 unit=mmHg
